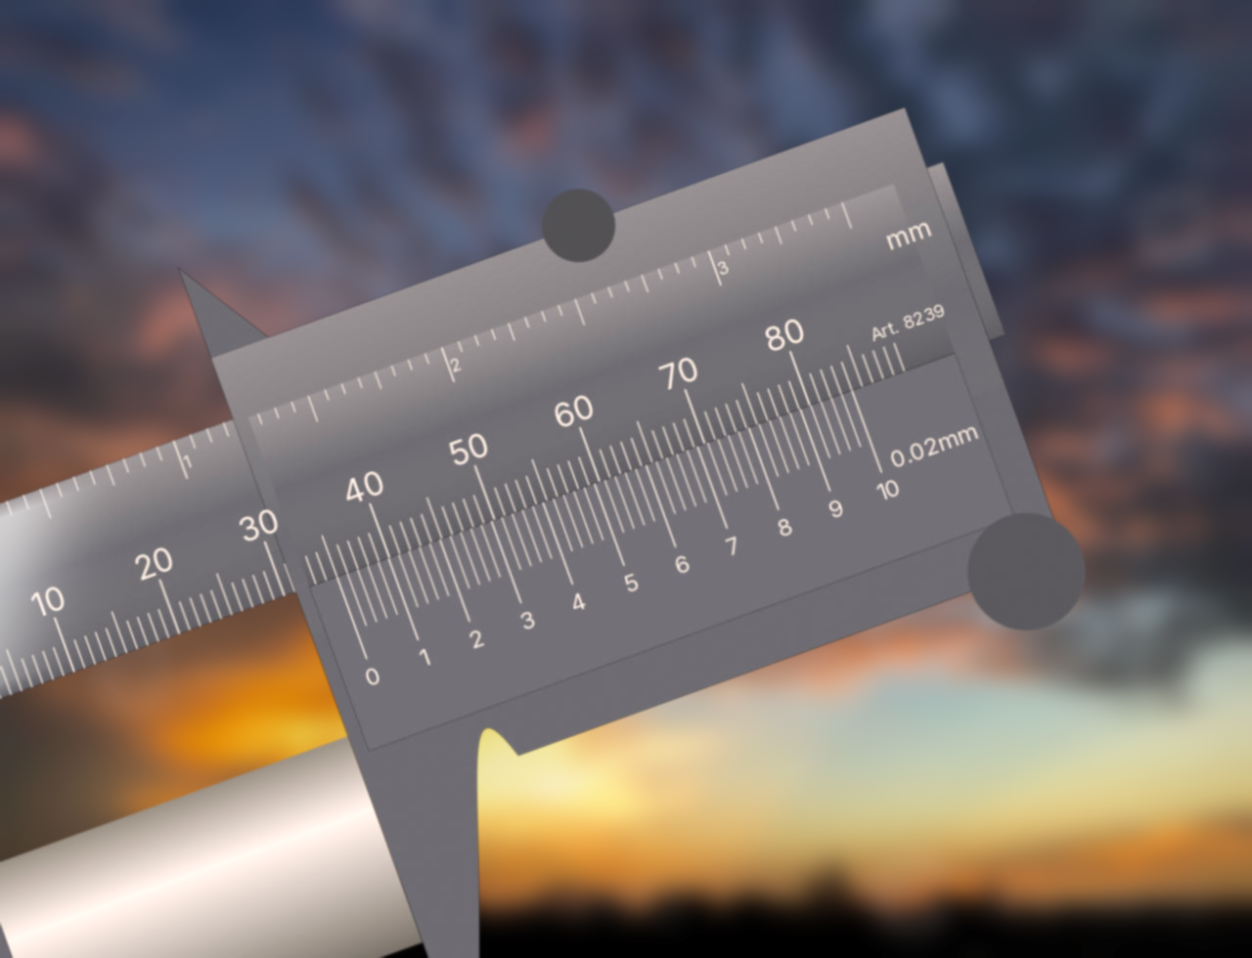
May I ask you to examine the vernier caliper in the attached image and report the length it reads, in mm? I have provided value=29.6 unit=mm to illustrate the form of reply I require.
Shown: value=35.0 unit=mm
